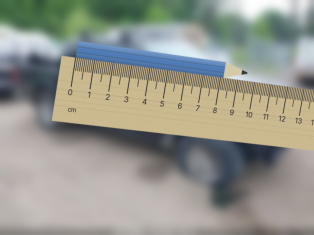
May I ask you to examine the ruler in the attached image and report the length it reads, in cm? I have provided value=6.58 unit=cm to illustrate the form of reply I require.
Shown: value=9.5 unit=cm
